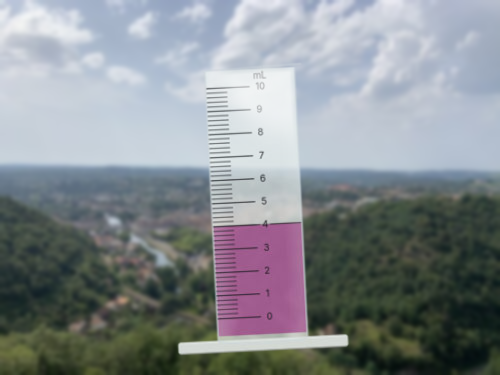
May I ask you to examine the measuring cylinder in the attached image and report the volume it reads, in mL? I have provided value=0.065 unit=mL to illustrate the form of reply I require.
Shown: value=4 unit=mL
